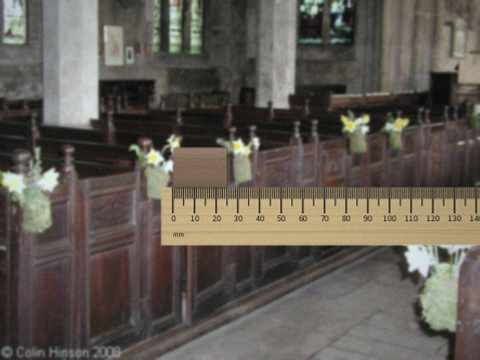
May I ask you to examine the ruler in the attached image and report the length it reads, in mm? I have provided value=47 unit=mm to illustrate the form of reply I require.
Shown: value=25 unit=mm
